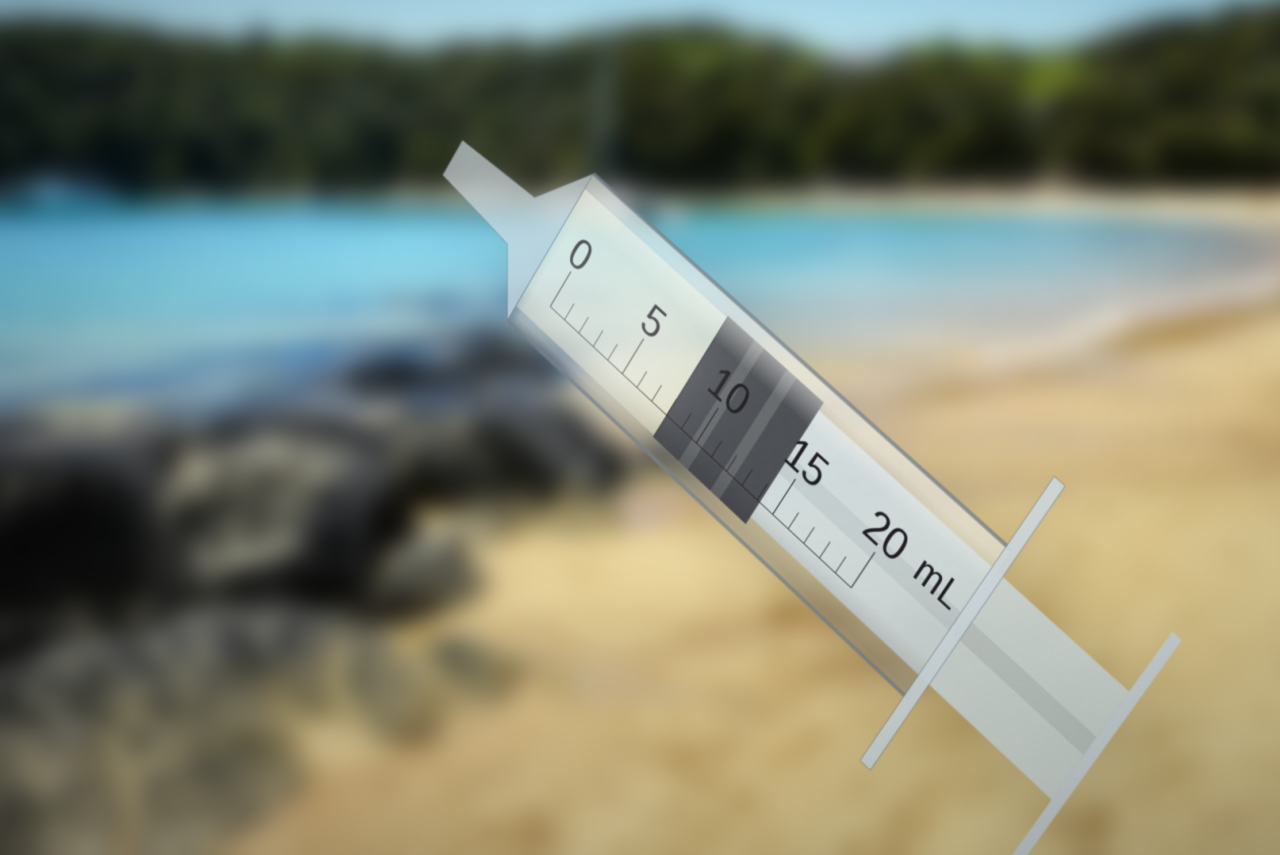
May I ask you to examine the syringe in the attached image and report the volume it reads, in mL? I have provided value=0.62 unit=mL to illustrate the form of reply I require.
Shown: value=8 unit=mL
